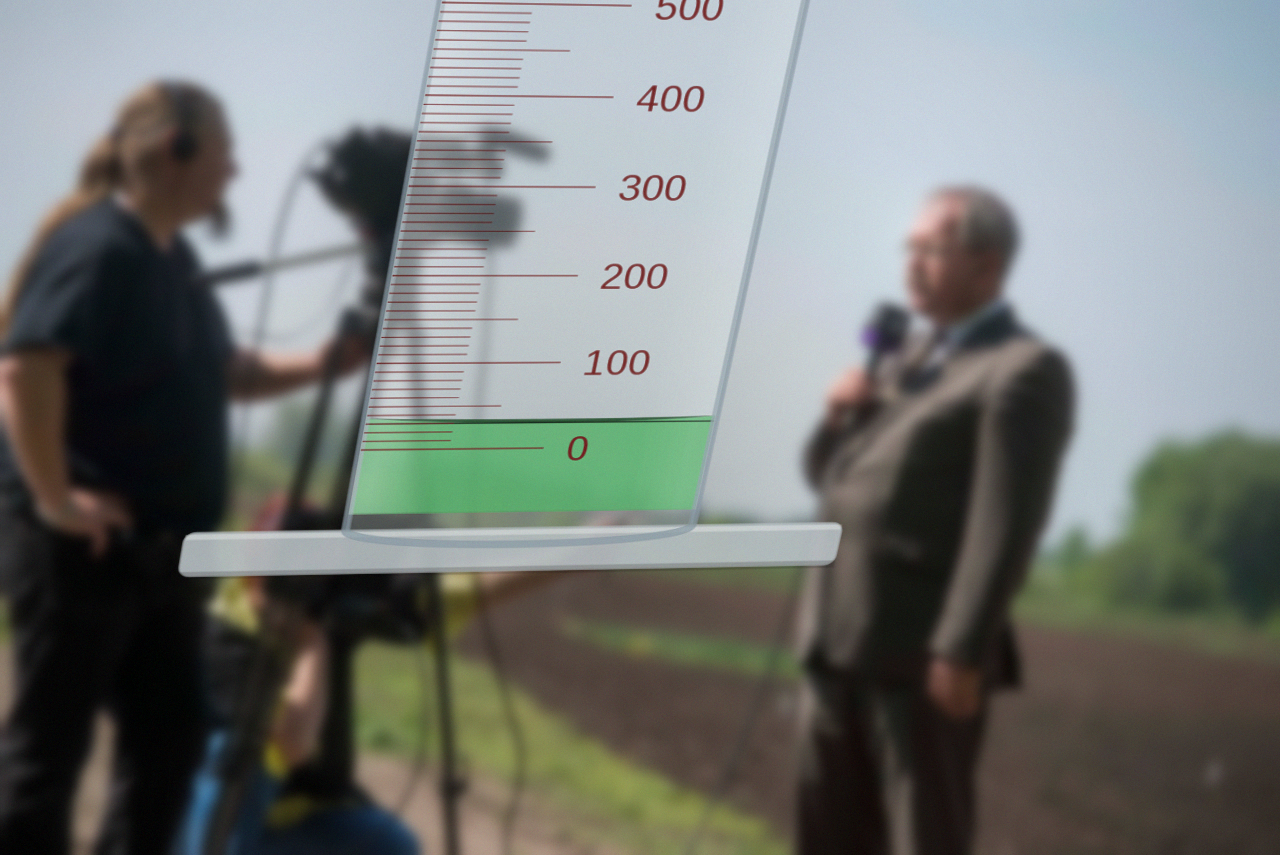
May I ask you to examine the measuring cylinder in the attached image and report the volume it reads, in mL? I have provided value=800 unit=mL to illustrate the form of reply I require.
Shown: value=30 unit=mL
